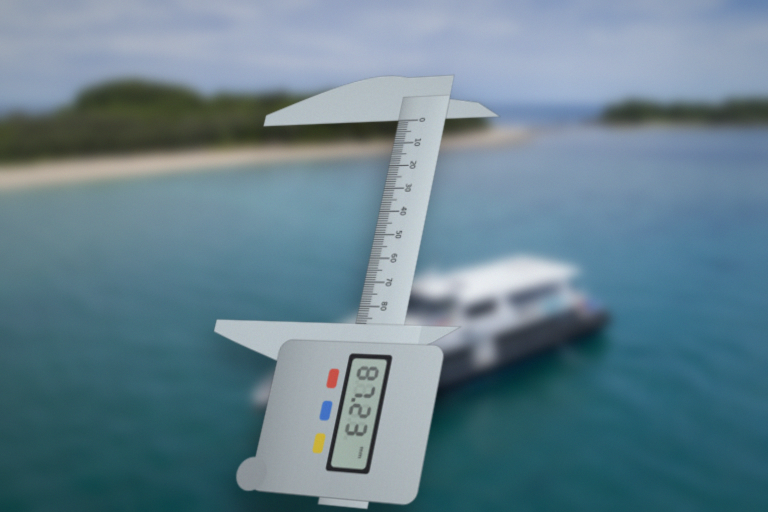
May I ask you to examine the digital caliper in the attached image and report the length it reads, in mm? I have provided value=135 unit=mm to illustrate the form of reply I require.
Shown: value=87.23 unit=mm
